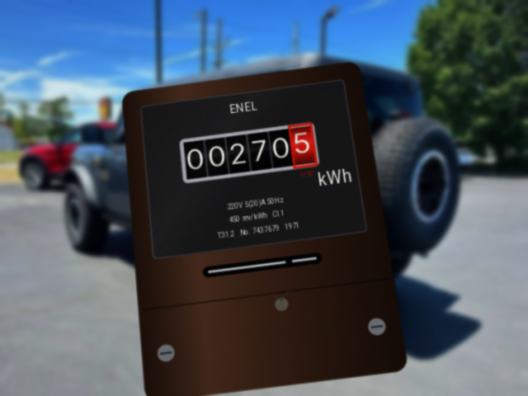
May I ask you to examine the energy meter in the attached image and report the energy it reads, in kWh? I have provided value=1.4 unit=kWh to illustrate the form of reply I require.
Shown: value=270.5 unit=kWh
